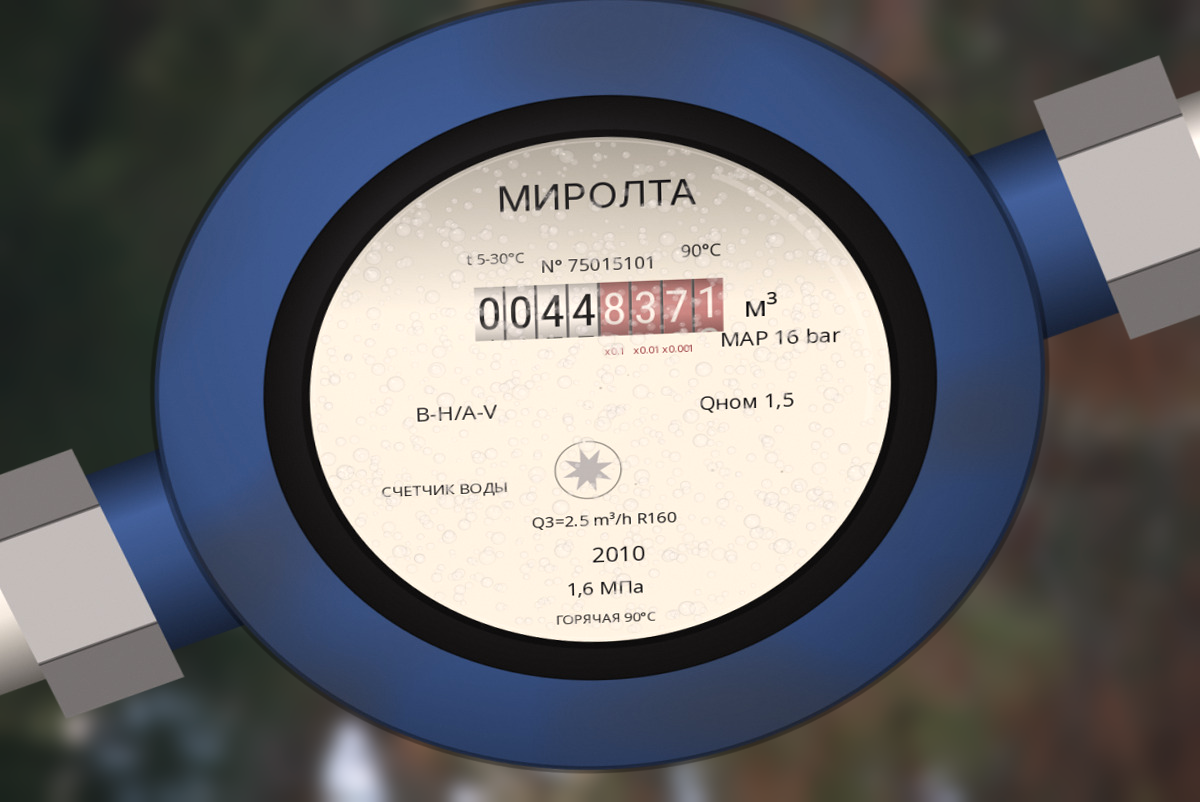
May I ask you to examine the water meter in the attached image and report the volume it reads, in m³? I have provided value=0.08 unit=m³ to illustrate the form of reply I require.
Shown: value=44.8371 unit=m³
